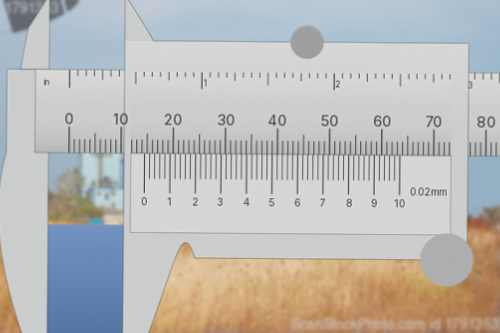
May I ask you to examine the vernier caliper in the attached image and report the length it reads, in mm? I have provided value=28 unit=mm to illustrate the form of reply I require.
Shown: value=14.5 unit=mm
